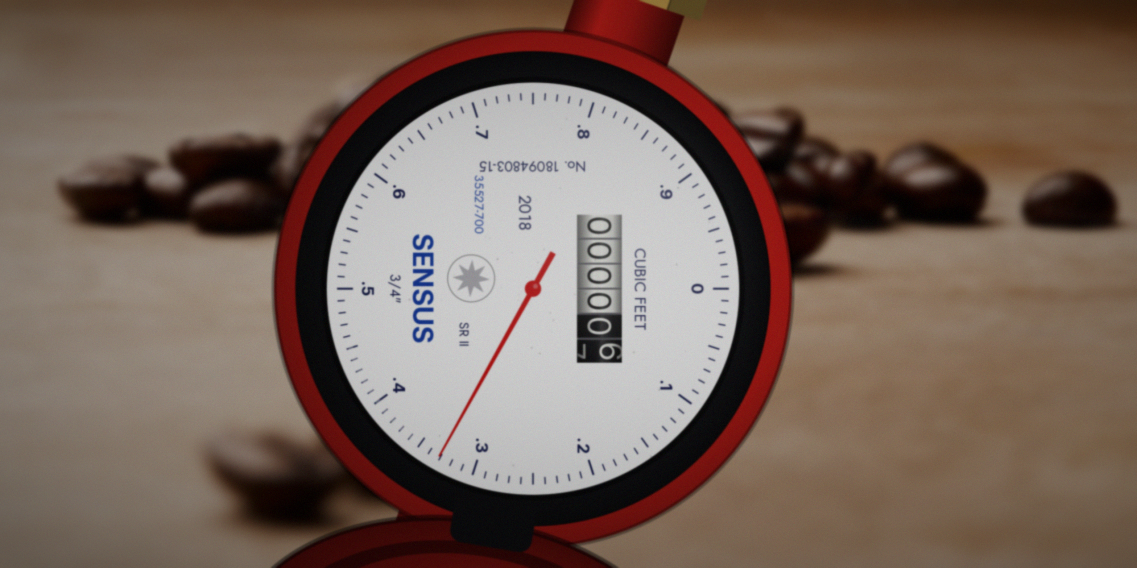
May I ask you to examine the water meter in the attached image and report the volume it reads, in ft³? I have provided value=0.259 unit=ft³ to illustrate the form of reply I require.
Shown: value=6.33 unit=ft³
